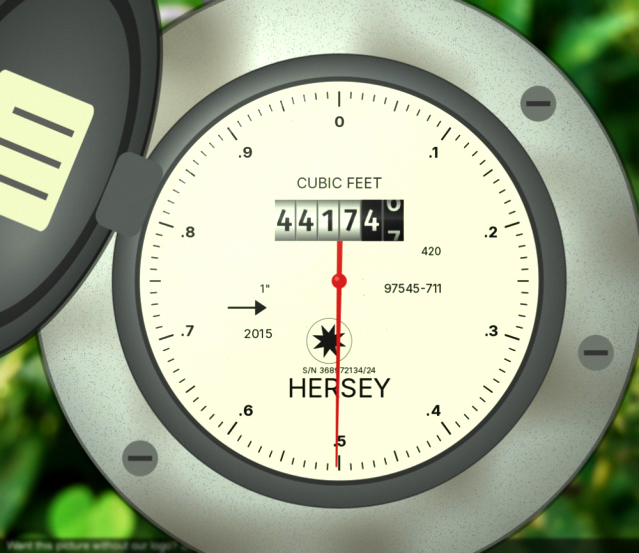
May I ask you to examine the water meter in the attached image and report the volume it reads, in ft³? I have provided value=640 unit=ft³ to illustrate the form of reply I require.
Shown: value=441746.50 unit=ft³
